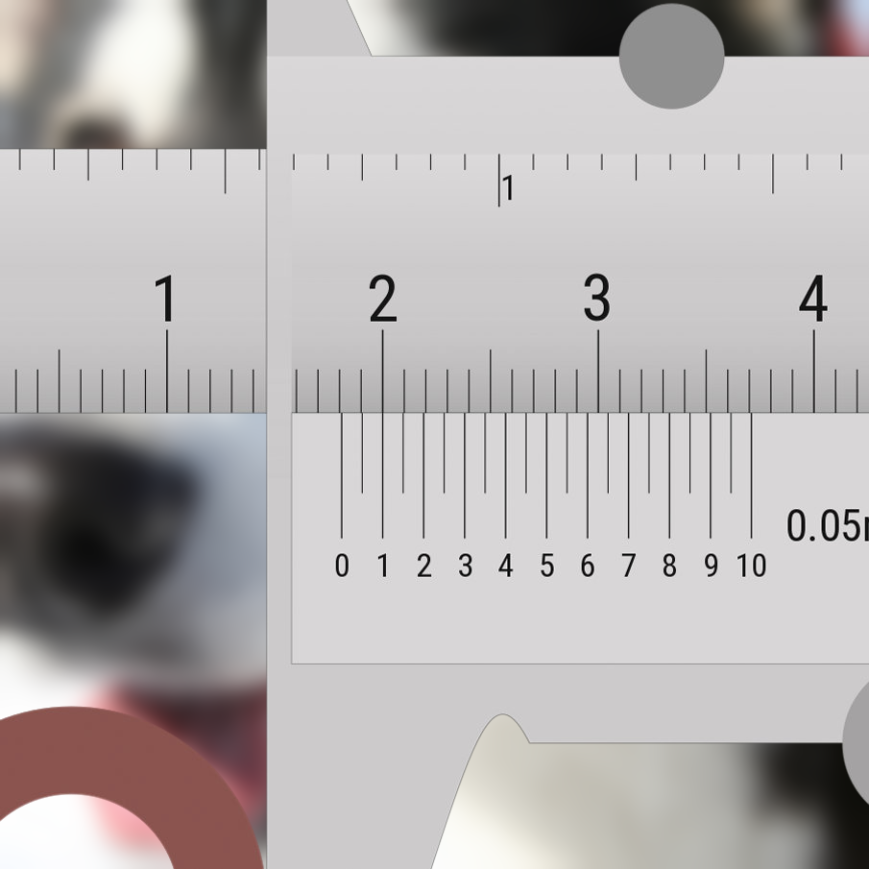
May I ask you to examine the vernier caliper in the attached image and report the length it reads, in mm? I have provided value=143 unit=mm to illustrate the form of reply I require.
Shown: value=18.10 unit=mm
